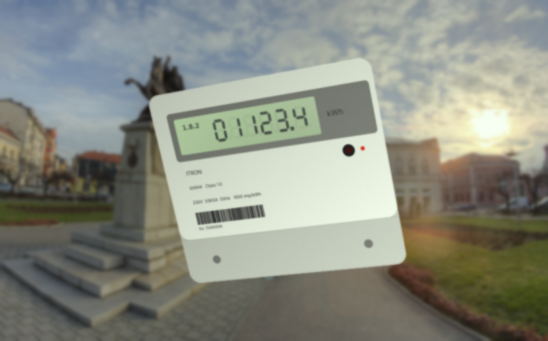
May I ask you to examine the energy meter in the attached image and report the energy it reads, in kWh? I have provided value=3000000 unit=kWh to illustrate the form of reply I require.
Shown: value=1123.4 unit=kWh
